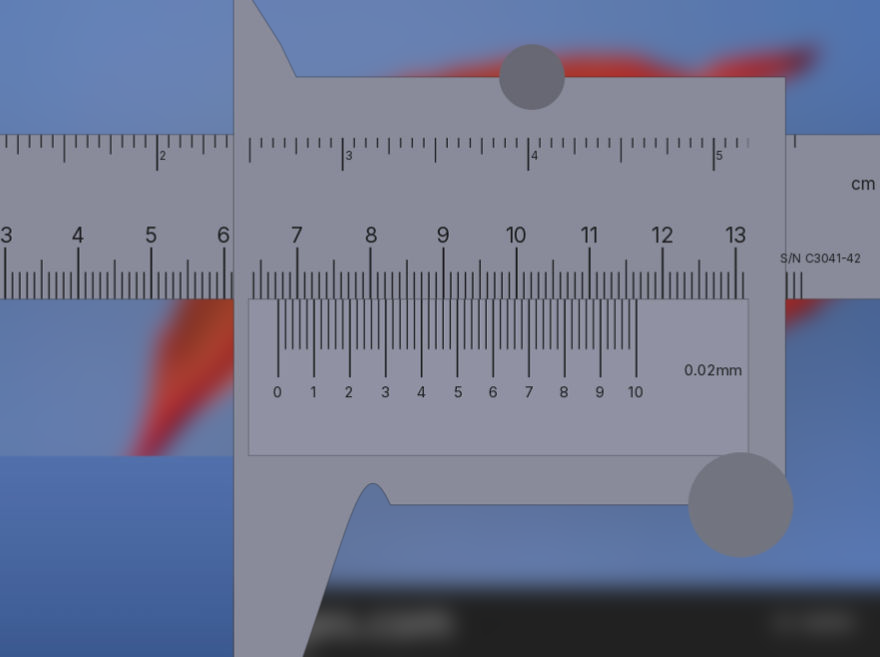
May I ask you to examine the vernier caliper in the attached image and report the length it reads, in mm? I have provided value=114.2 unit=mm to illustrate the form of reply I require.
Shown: value=67.4 unit=mm
